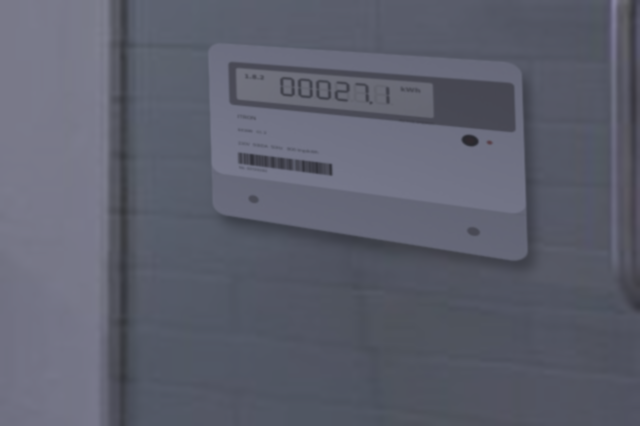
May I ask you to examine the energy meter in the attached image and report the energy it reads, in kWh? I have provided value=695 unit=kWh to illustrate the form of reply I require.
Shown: value=27.1 unit=kWh
